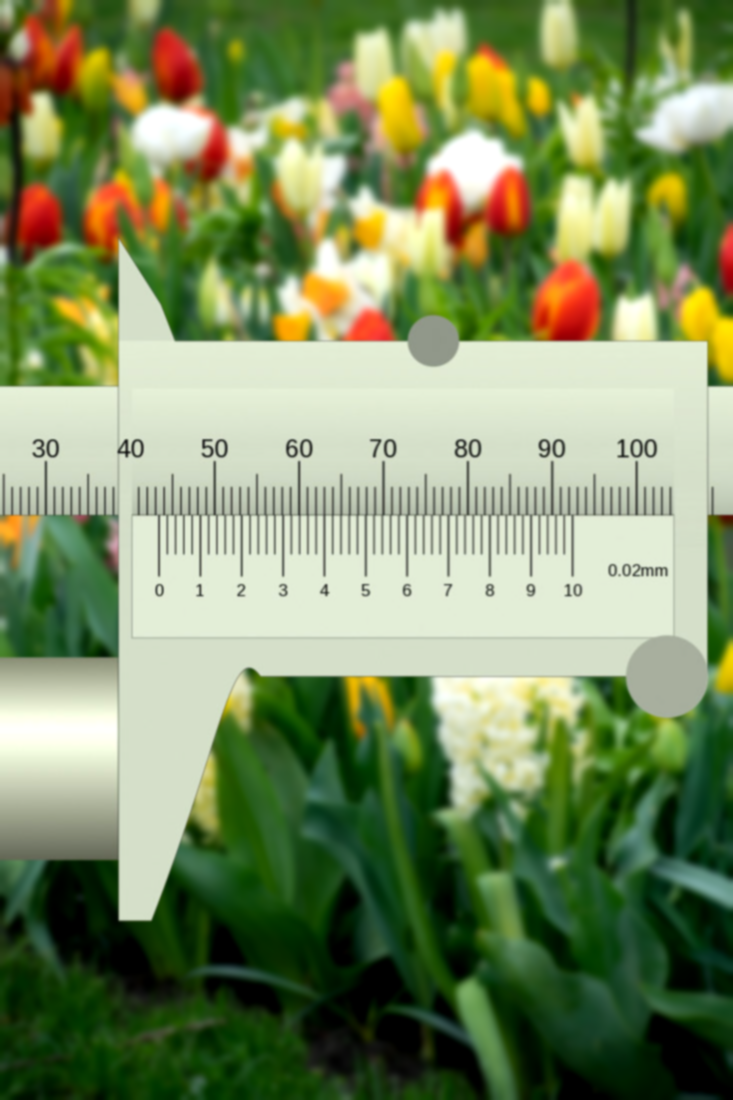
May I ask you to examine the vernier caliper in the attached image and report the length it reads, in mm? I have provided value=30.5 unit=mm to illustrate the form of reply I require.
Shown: value=43.4 unit=mm
